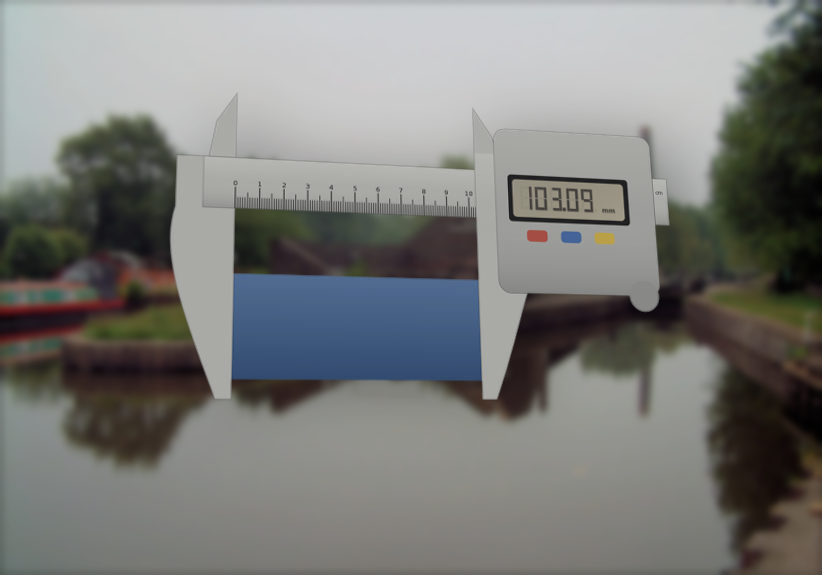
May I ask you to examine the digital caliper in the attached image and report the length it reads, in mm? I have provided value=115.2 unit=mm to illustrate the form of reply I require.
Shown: value=103.09 unit=mm
